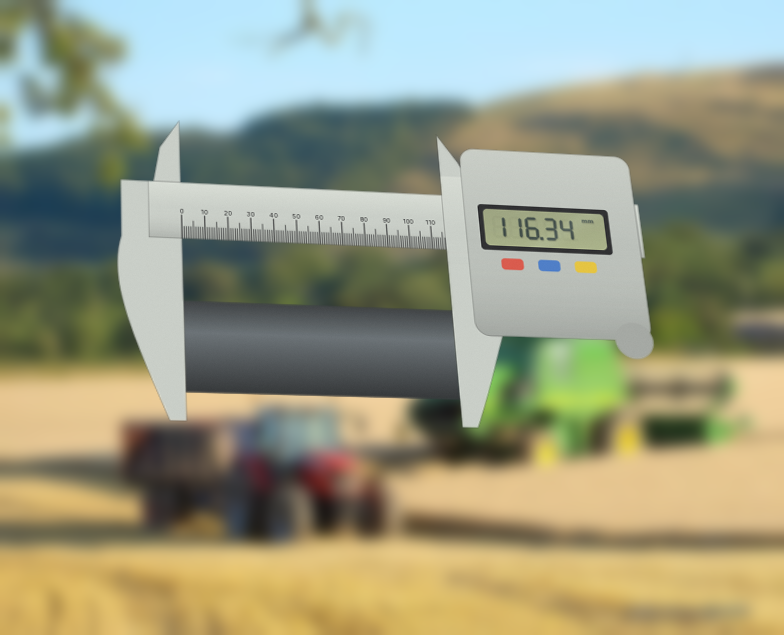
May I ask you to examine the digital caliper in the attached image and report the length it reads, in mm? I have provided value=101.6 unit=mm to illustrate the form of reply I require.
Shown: value=116.34 unit=mm
